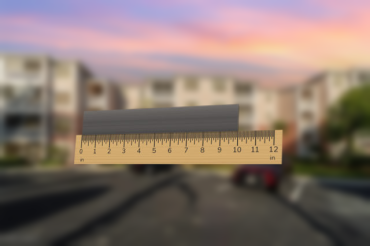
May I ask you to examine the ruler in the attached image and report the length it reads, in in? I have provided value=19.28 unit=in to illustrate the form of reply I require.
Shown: value=10 unit=in
